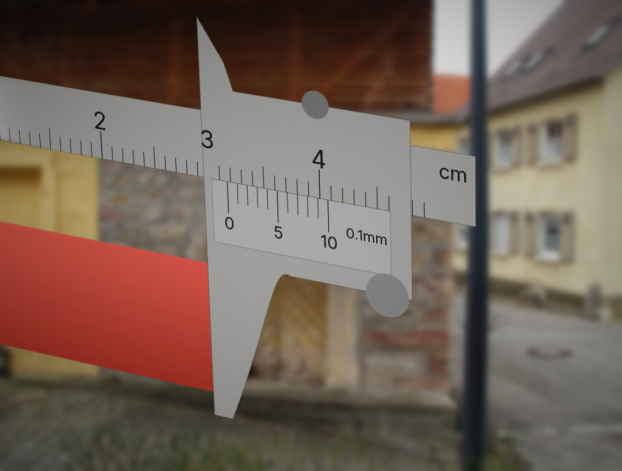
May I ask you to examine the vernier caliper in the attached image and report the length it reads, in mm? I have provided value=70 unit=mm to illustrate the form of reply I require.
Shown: value=31.7 unit=mm
